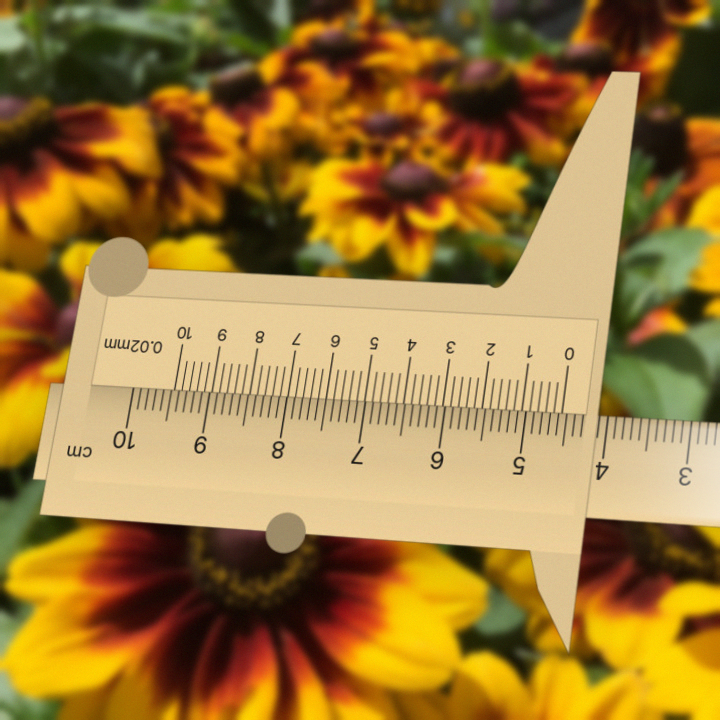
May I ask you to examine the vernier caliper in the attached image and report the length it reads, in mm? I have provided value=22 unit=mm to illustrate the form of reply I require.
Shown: value=45.6 unit=mm
